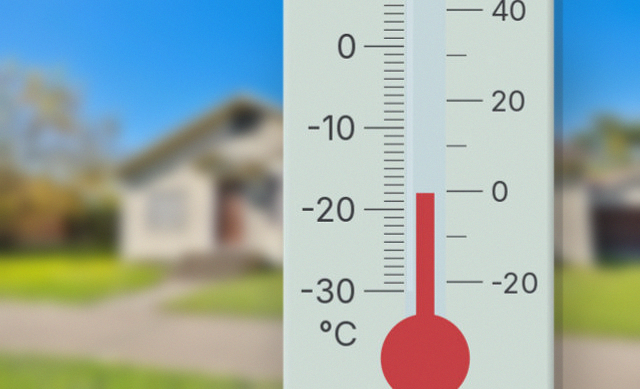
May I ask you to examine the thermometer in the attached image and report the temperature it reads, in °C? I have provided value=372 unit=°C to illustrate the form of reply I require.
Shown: value=-18 unit=°C
